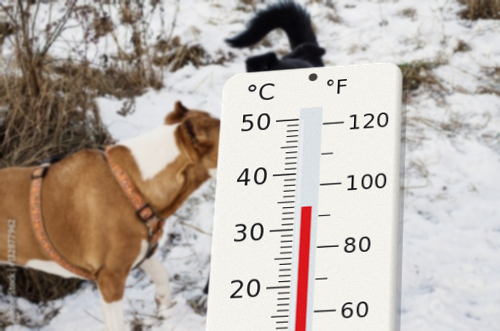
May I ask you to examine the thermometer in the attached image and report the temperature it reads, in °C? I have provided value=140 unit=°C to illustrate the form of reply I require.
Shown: value=34 unit=°C
